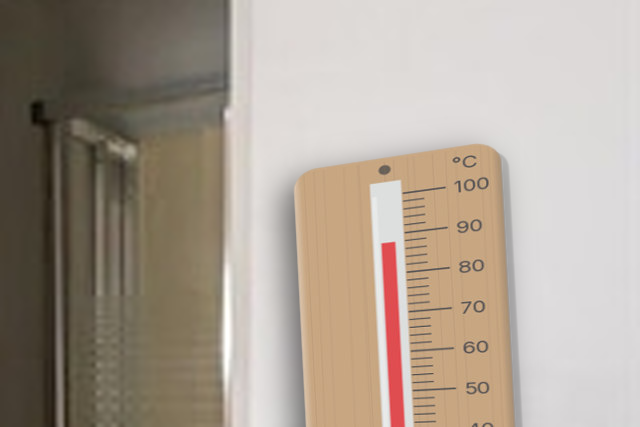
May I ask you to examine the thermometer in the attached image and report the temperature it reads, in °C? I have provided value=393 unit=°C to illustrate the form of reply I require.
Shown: value=88 unit=°C
